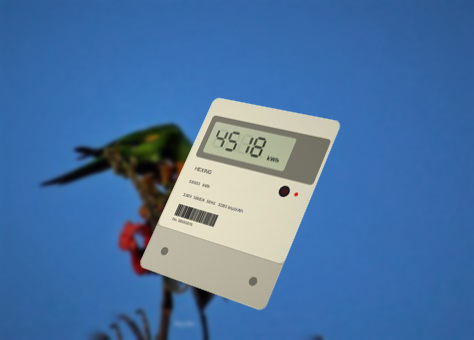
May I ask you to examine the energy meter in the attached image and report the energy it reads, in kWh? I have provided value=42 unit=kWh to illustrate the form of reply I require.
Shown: value=4518 unit=kWh
